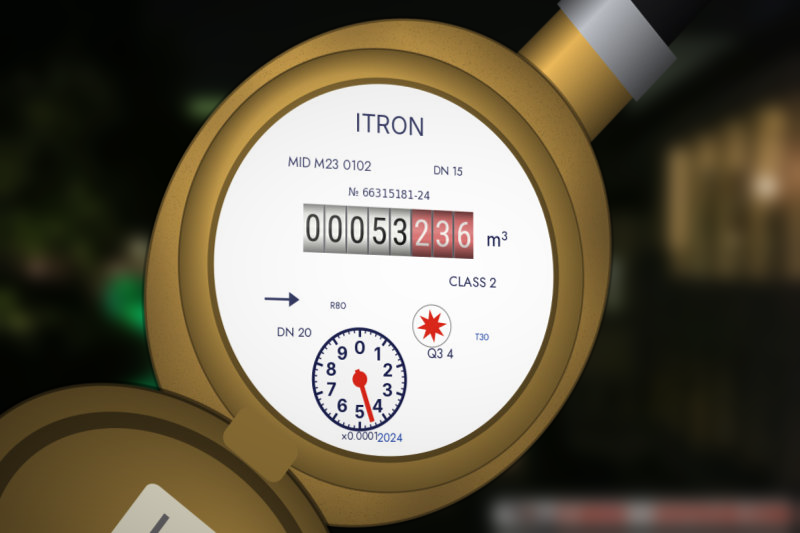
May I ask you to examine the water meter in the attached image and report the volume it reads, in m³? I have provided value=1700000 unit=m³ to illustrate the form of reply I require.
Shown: value=53.2364 unit=m³
